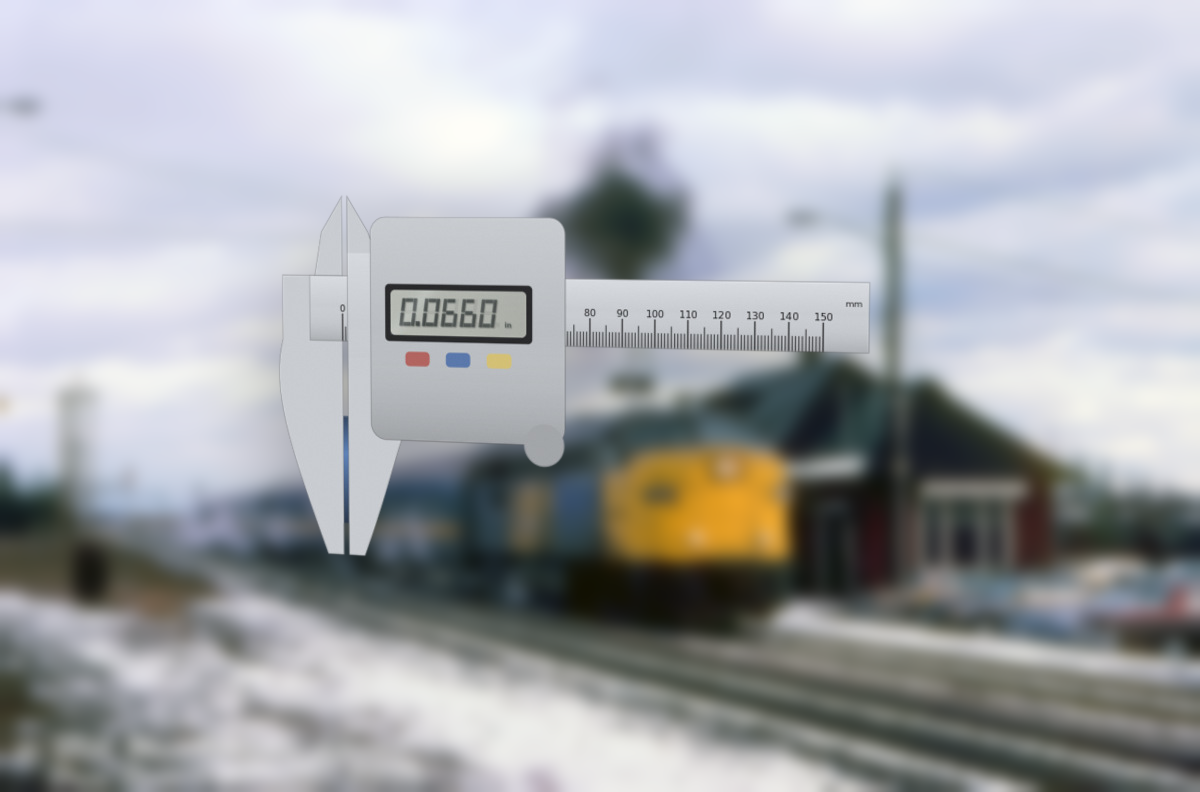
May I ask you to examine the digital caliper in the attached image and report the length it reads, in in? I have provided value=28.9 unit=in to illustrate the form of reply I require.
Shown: value=0.0660 unit=in
